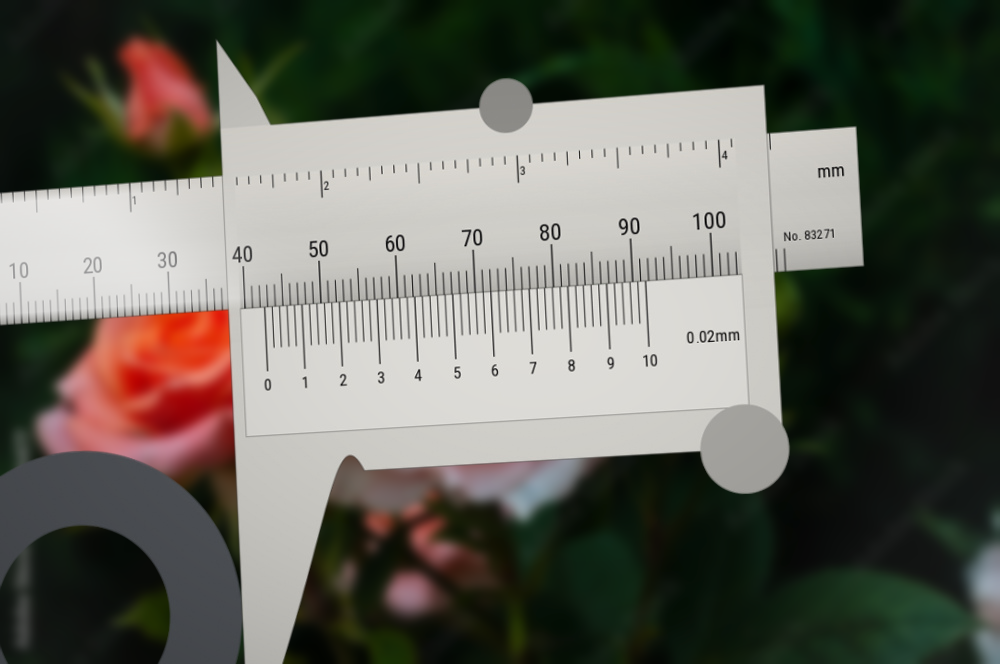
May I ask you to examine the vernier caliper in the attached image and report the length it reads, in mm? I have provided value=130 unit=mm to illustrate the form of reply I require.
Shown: value=42.6 unit=mm
